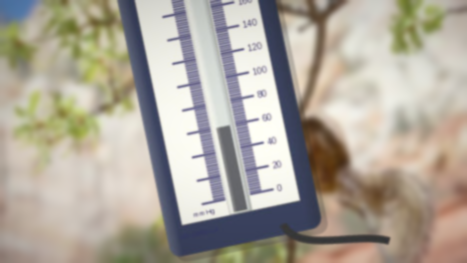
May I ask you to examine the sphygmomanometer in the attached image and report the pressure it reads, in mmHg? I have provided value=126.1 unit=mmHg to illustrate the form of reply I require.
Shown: value=60 unit=mmHg
